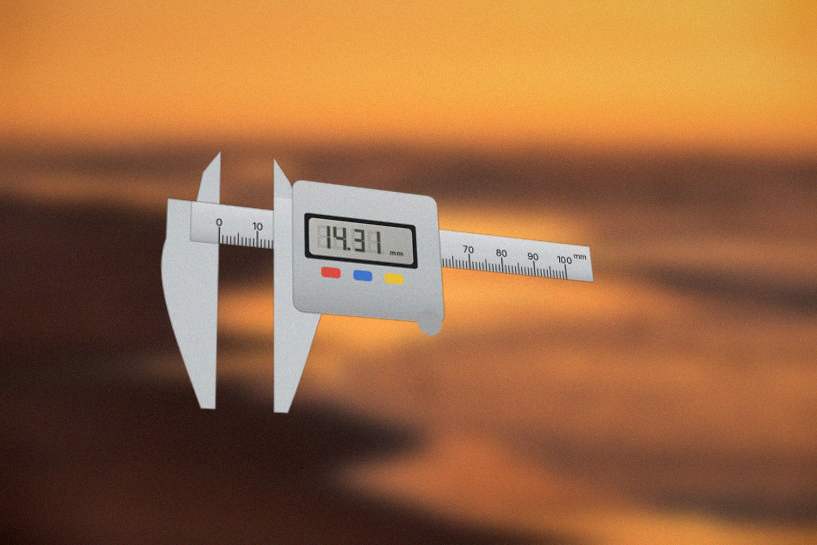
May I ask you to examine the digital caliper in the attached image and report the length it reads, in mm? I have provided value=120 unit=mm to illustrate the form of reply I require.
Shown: value=14.31 unit=mm
